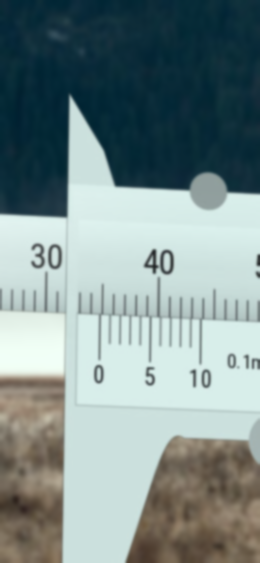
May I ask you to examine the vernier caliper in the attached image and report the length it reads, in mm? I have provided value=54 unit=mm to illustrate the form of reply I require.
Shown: value=34.8 unit=mm
